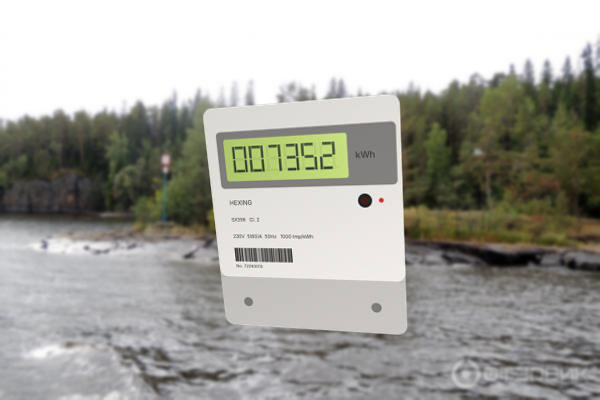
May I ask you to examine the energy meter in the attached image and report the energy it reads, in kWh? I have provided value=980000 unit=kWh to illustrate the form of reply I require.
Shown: value=7352 unit=kWh
